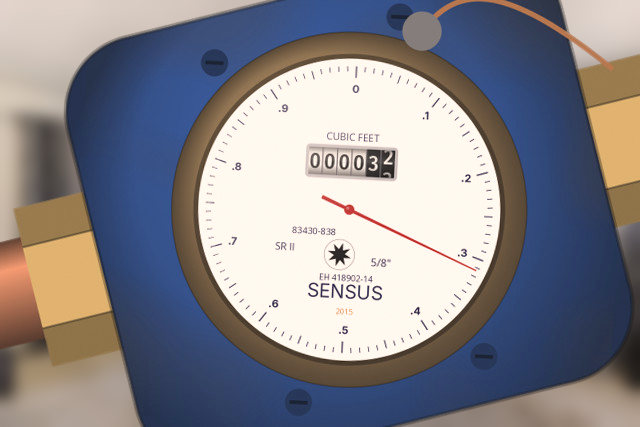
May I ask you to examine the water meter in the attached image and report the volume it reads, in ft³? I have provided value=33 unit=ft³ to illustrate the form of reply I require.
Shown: value=32.31 unit=ft³
